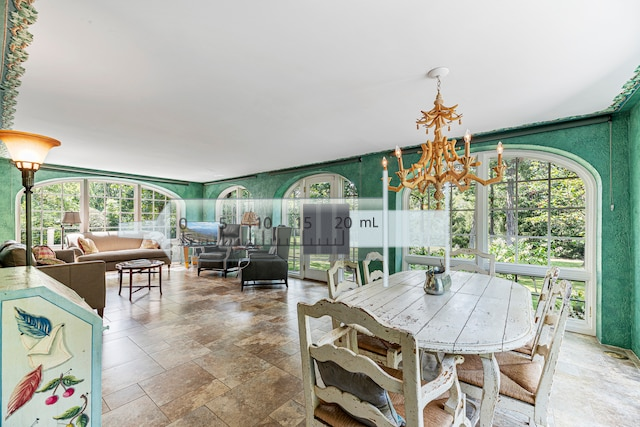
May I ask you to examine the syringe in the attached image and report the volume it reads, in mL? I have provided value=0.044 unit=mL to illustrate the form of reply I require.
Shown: value=15 unit=mL
